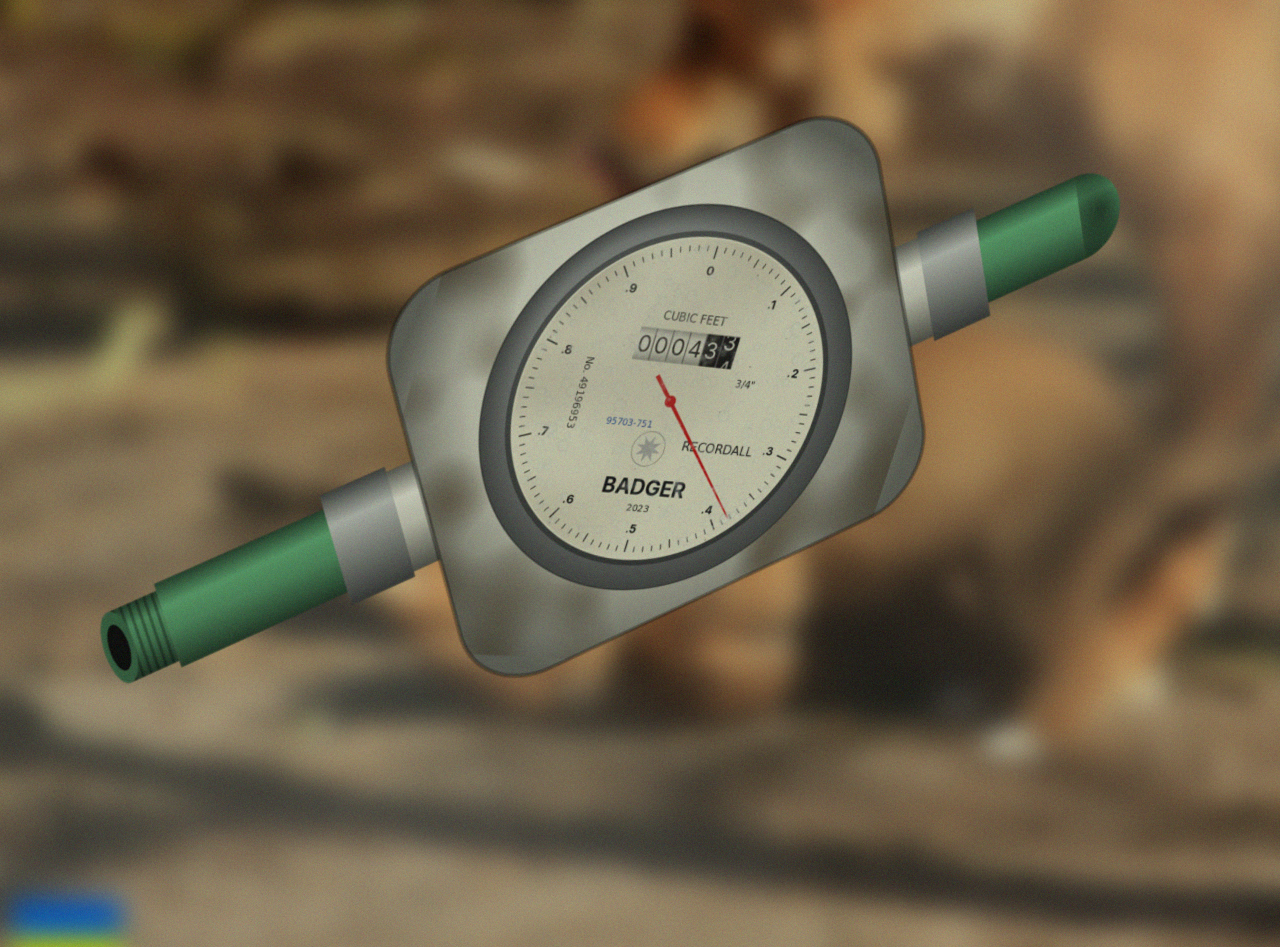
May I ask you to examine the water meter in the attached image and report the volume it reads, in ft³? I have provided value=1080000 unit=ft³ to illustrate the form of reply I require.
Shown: value=433.38 unit=ft³
